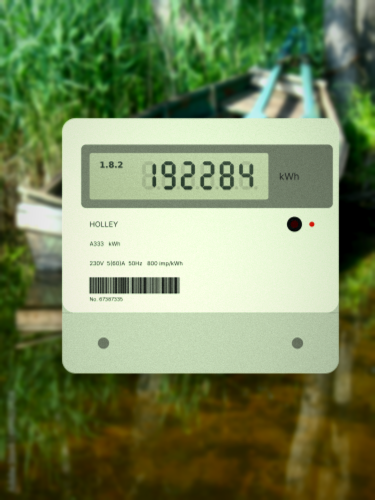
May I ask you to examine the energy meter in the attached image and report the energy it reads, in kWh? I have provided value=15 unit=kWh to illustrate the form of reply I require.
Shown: value=192284 unit=kWh
